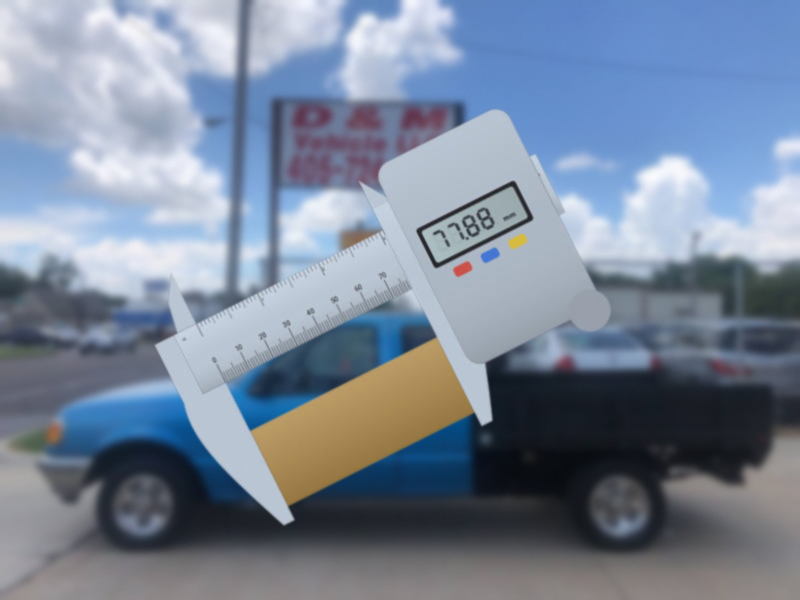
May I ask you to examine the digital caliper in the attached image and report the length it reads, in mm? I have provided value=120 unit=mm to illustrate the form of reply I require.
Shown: value=77.88 unit=mm
